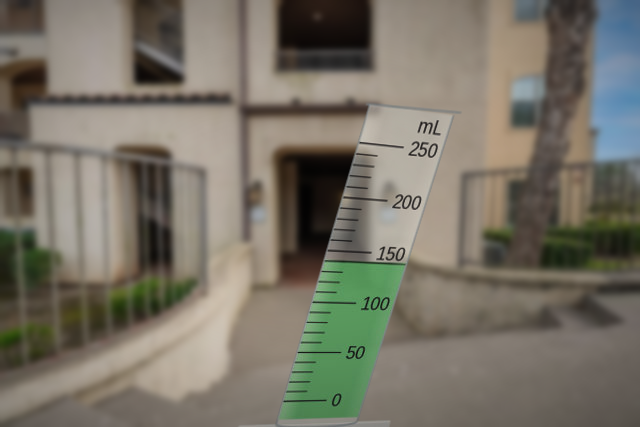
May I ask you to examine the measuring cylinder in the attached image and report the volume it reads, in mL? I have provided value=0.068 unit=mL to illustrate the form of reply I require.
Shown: value=140 unit=mL
